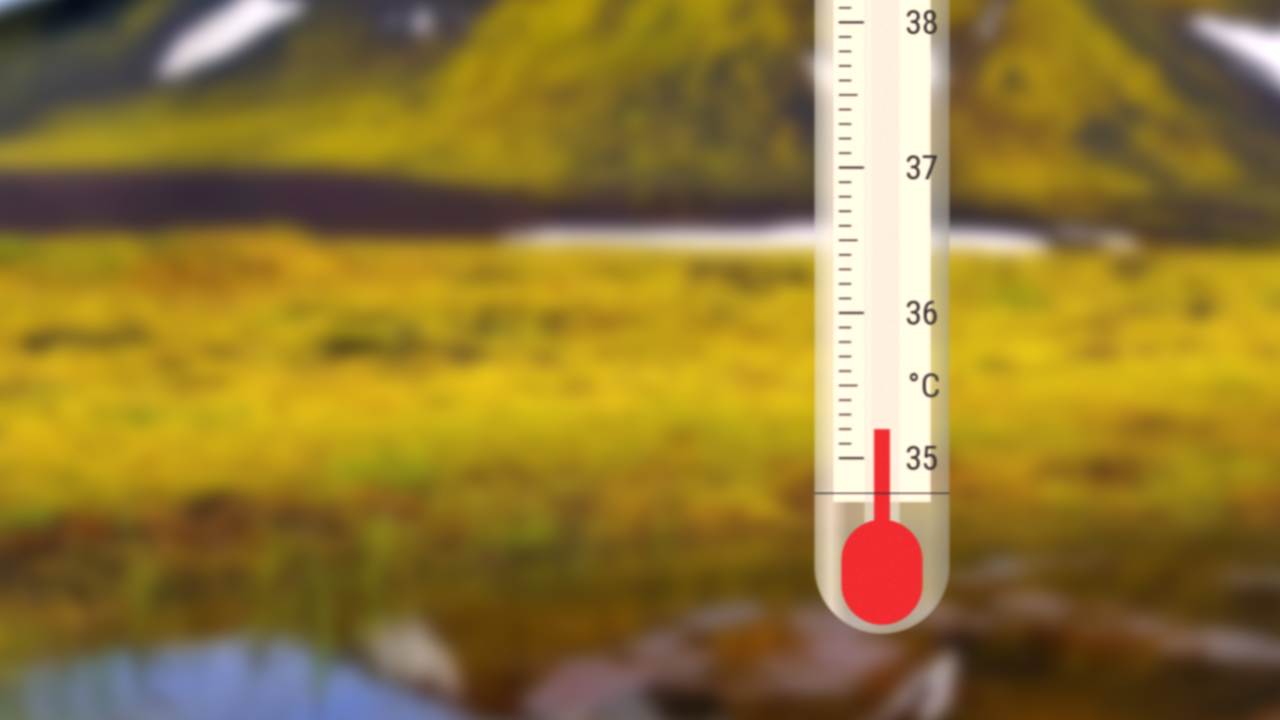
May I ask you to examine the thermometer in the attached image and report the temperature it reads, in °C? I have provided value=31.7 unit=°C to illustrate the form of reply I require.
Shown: value=35.2 unit=°C
